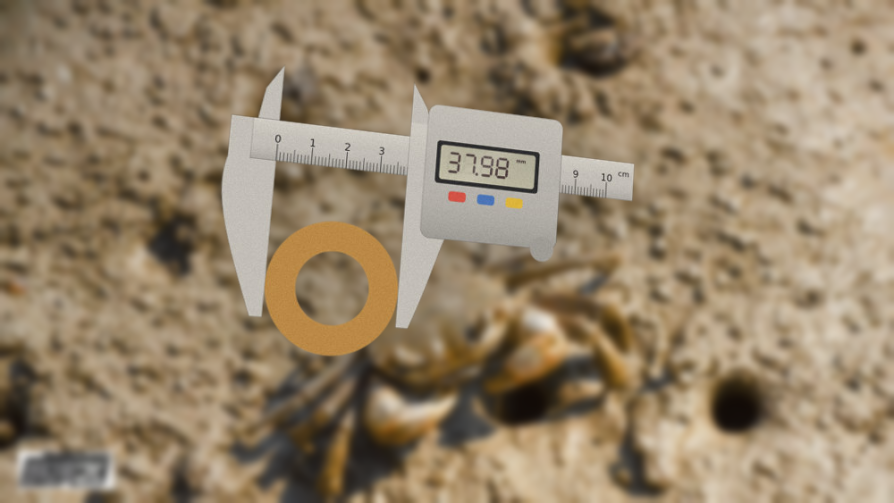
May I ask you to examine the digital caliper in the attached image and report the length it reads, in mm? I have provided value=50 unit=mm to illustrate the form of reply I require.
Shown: value=37.98 unit=mm
